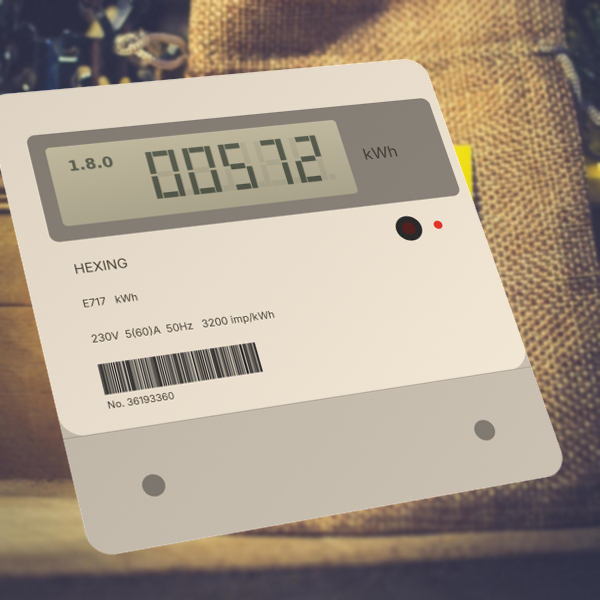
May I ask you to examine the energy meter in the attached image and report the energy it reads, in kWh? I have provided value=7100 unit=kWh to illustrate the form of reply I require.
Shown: value=572 unit=kWh
